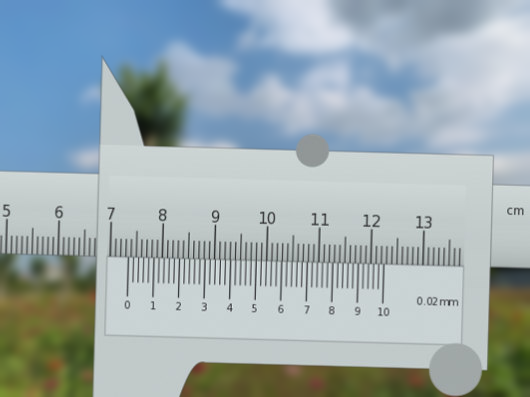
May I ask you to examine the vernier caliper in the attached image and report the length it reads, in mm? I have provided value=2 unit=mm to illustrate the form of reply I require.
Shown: value=73.5 unit=mm
